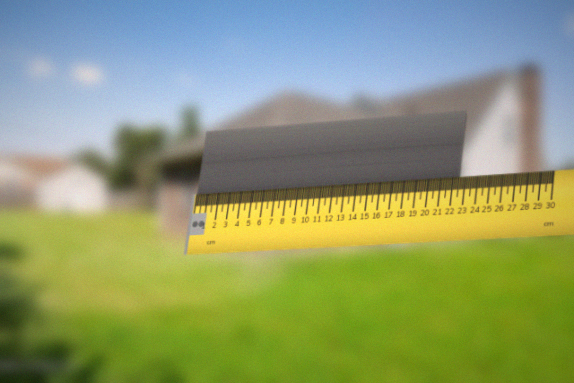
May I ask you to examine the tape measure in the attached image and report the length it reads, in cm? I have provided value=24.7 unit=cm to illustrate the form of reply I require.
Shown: value=22.5 unit=cm
